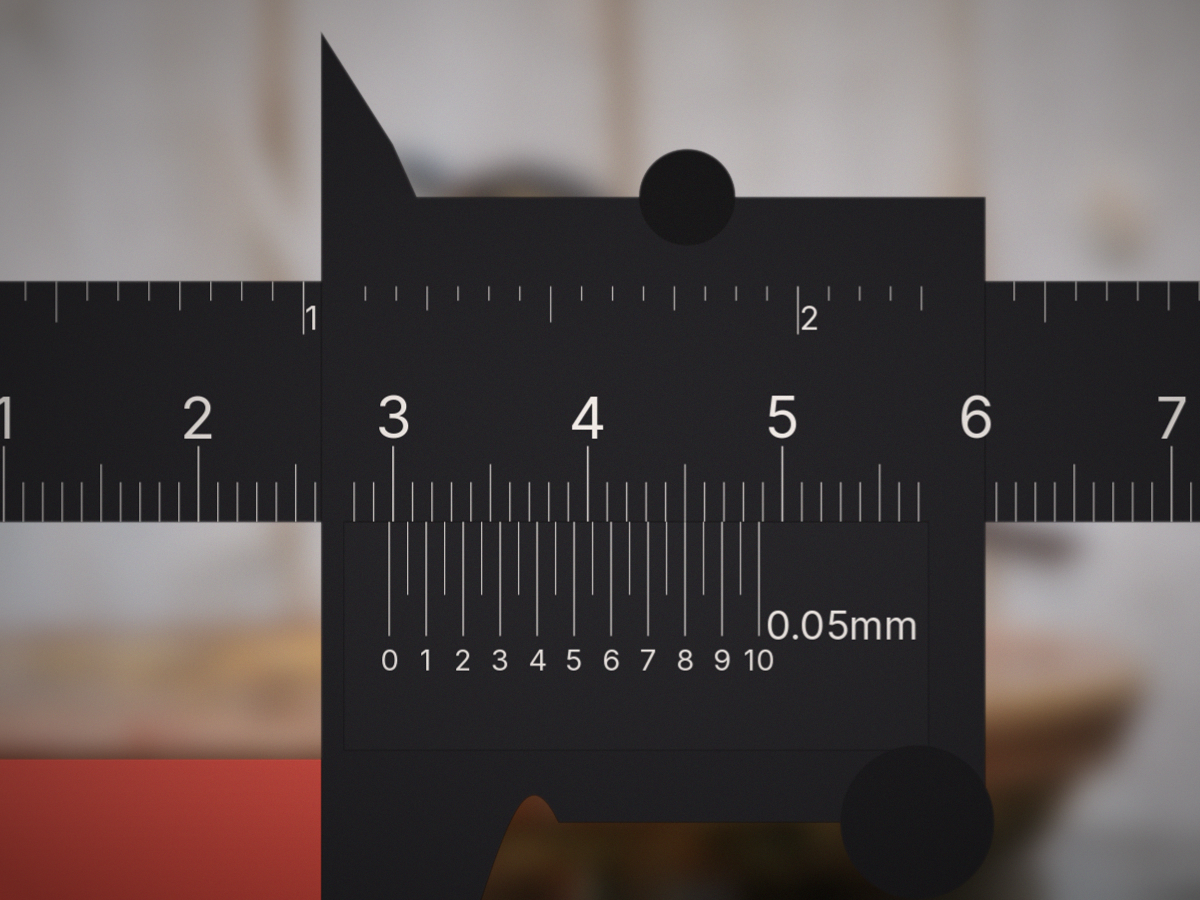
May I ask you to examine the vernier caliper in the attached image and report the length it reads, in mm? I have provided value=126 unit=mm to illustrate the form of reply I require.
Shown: value=29.8 unit=mm
